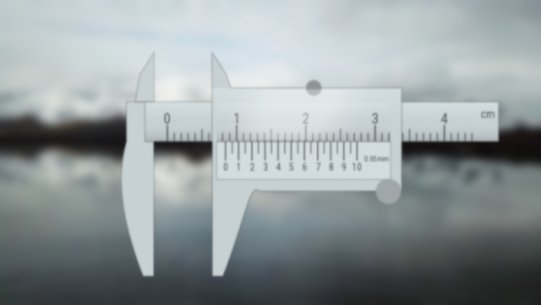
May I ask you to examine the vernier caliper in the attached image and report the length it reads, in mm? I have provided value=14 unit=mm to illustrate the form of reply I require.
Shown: value=8.4 unit=mm
